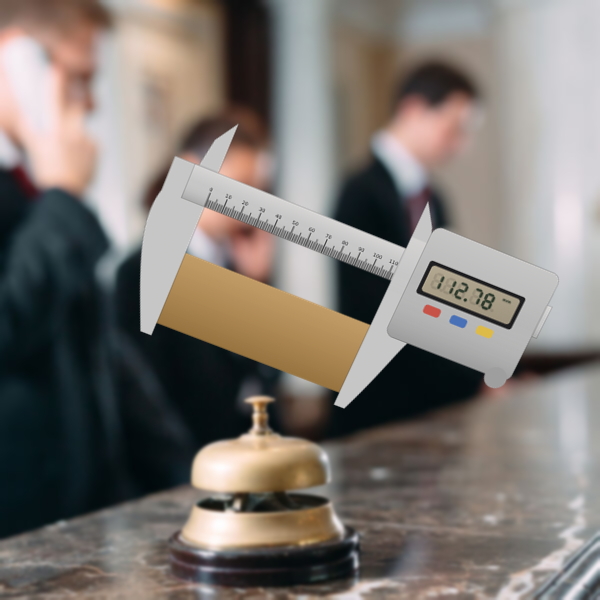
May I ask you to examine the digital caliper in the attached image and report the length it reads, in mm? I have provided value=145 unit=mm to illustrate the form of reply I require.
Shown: value=112.78 unit=mm
